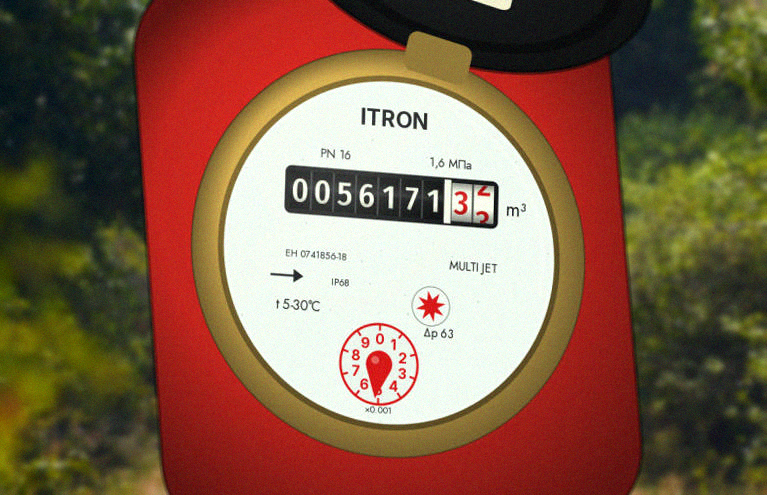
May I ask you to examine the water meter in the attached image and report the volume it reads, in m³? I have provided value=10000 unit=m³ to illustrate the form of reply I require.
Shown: value=56171.325 unit=m³
